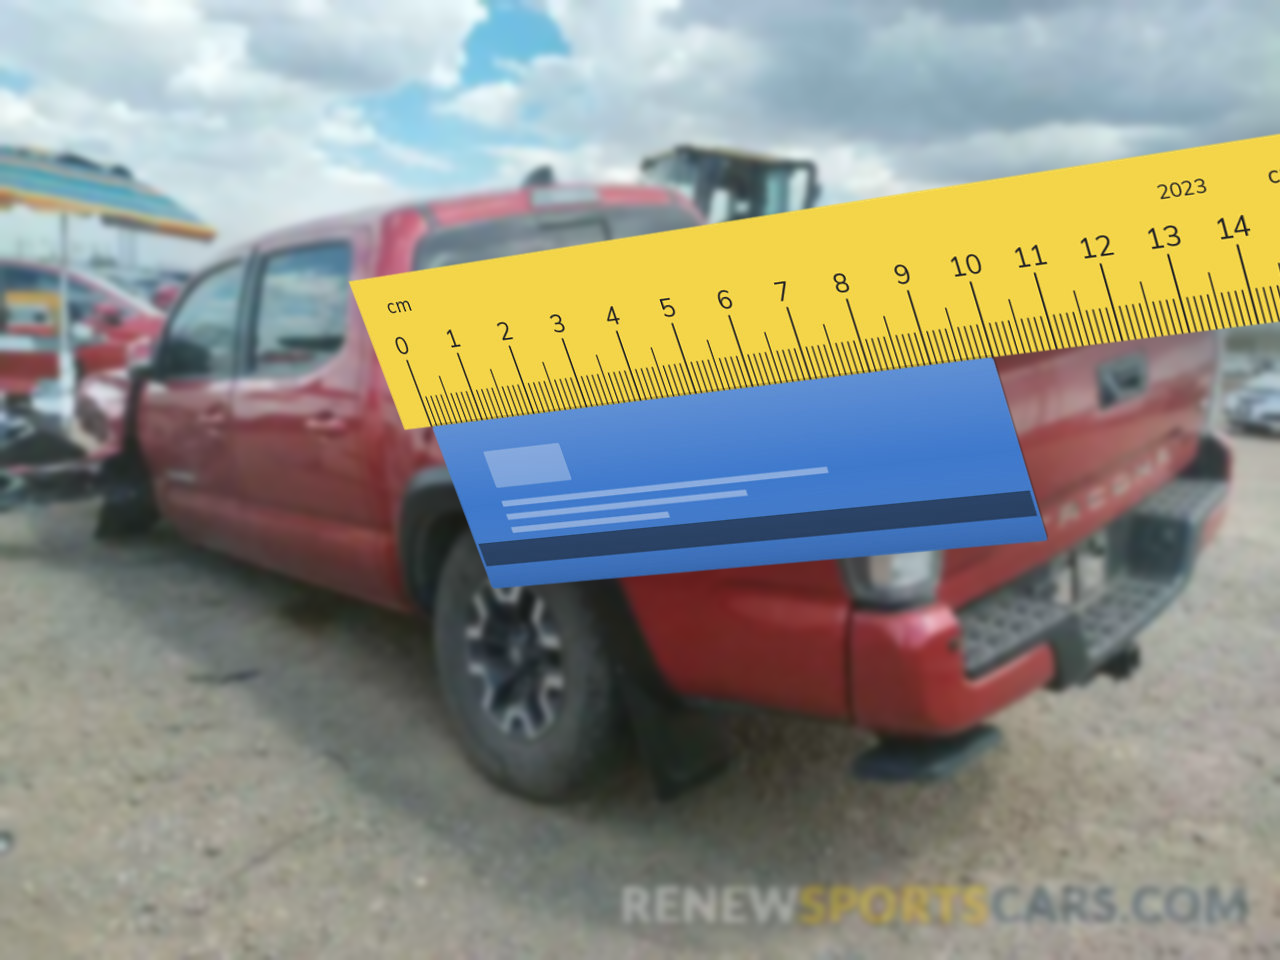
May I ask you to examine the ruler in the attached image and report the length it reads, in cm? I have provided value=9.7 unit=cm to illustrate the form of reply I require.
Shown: value=10 unit=cm
